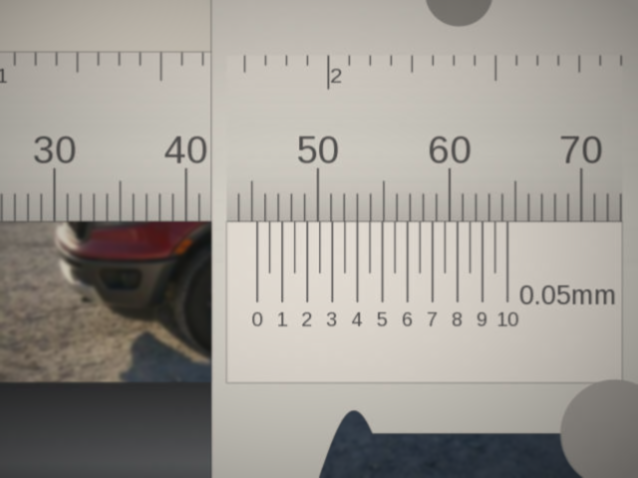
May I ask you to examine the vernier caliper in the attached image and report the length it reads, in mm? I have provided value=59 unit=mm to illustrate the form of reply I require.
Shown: value=45.4 unit=mm
